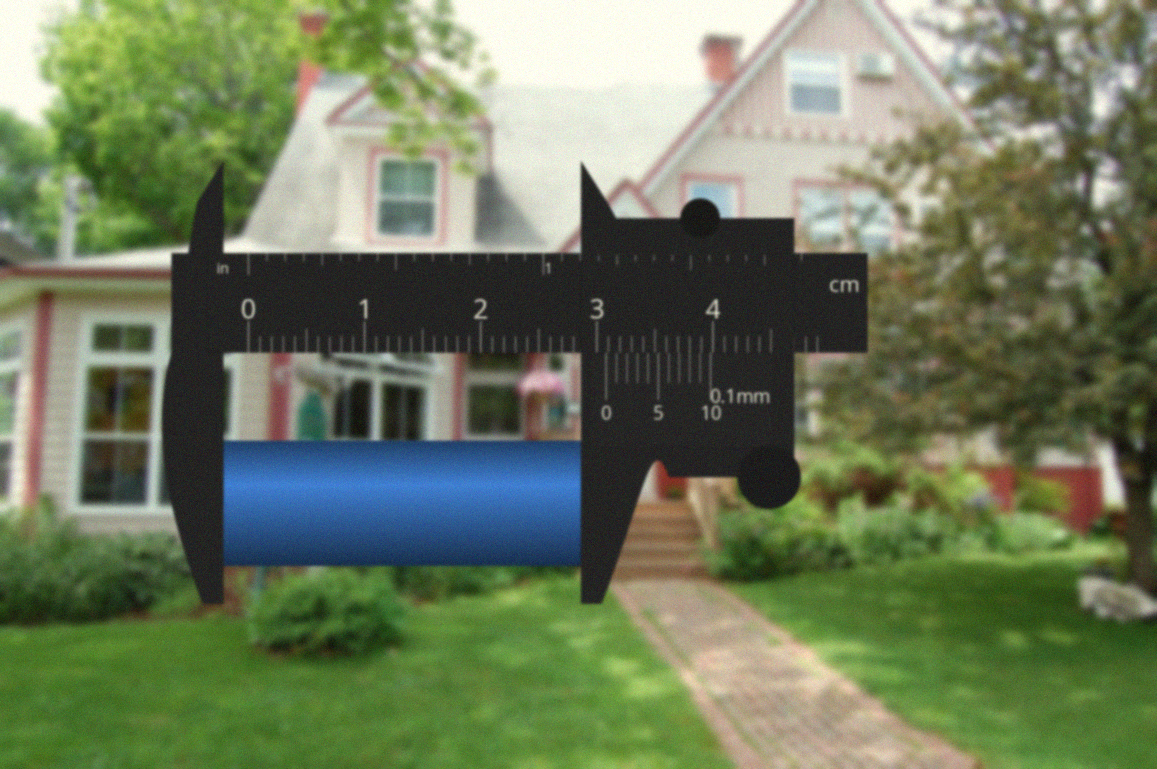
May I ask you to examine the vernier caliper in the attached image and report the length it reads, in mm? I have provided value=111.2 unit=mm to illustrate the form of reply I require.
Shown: value=30.8 unit=mm
